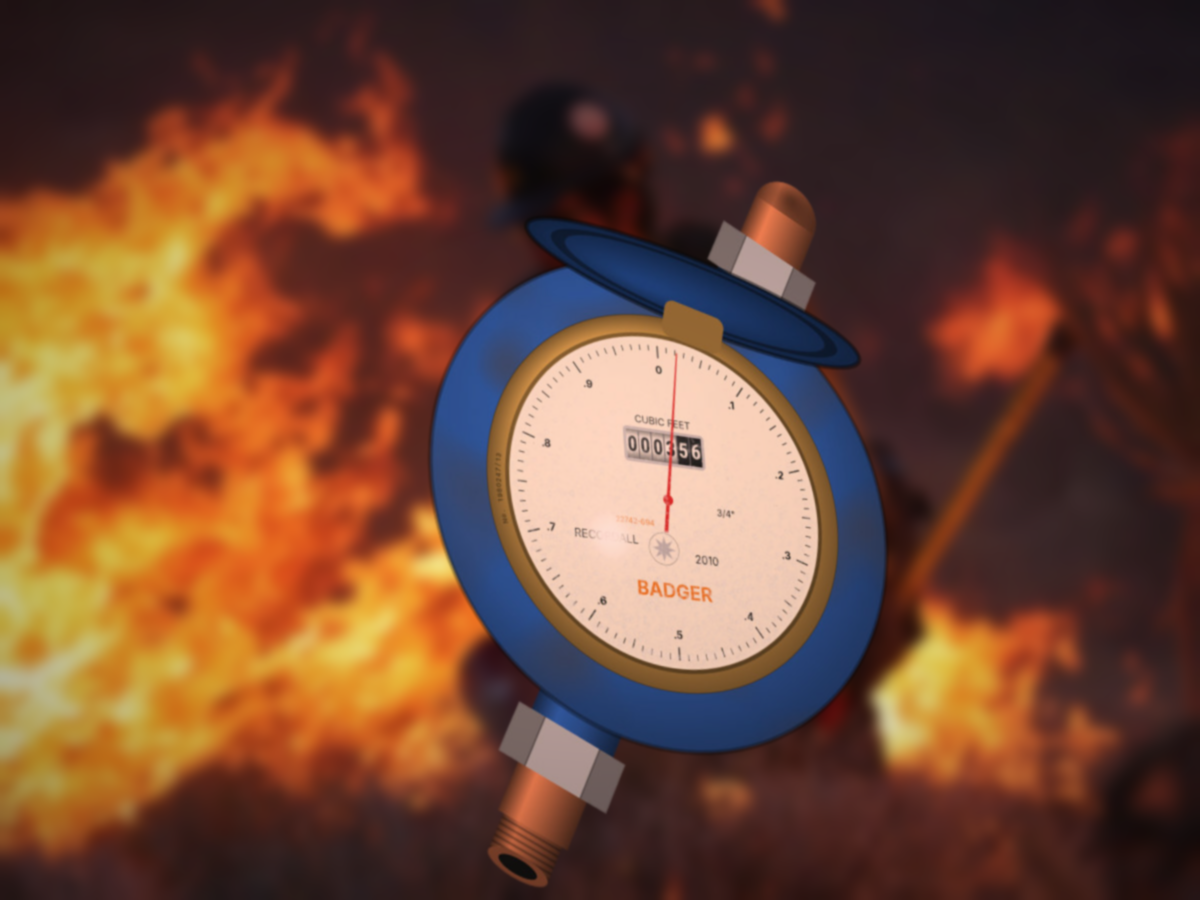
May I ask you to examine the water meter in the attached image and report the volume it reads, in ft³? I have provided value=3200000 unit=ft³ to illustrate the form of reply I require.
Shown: value=356.02 unit=ft³
